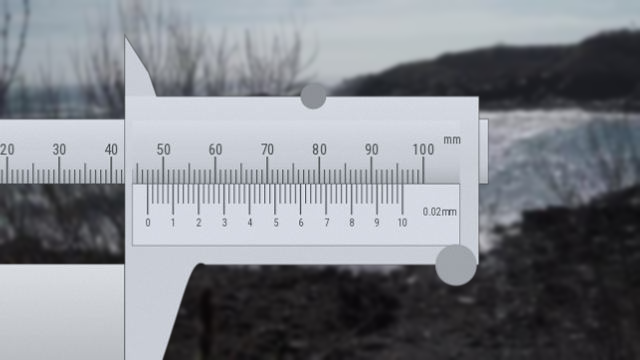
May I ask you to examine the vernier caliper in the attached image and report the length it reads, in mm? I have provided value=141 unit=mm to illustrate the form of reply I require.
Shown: value=47.0 unit=mm
